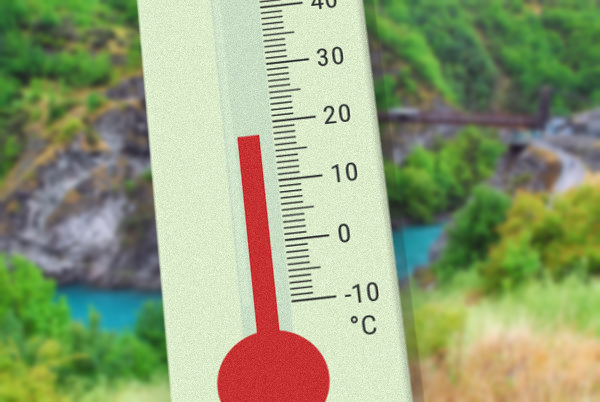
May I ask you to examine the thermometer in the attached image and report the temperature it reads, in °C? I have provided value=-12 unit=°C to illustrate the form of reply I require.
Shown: value=18 unit=°C
